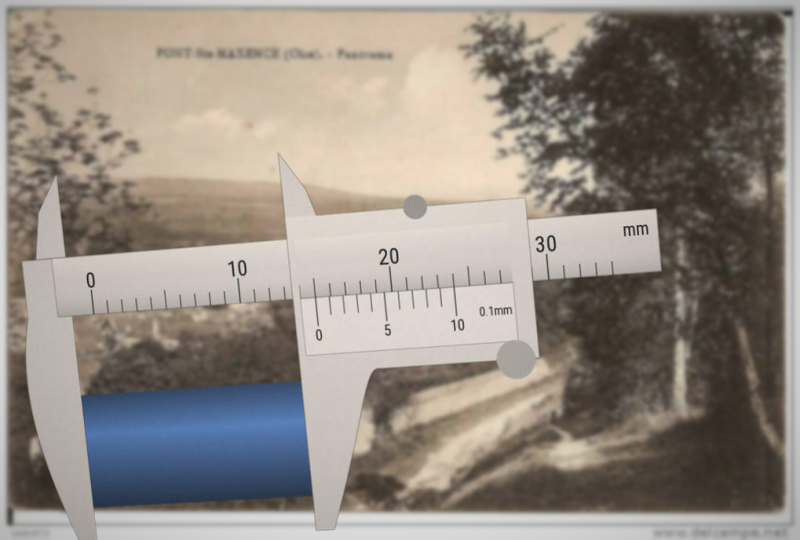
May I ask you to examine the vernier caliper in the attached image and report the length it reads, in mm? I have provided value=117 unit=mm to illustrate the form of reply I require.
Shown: value=15.0 unit=mm
